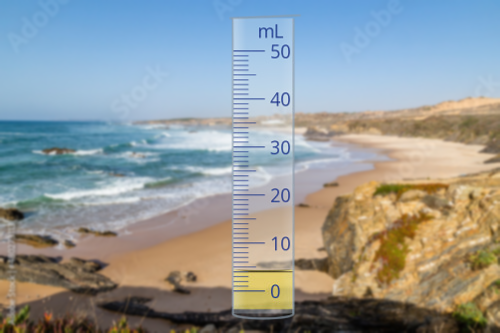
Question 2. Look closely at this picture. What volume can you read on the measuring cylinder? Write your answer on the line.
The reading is 4 mL
